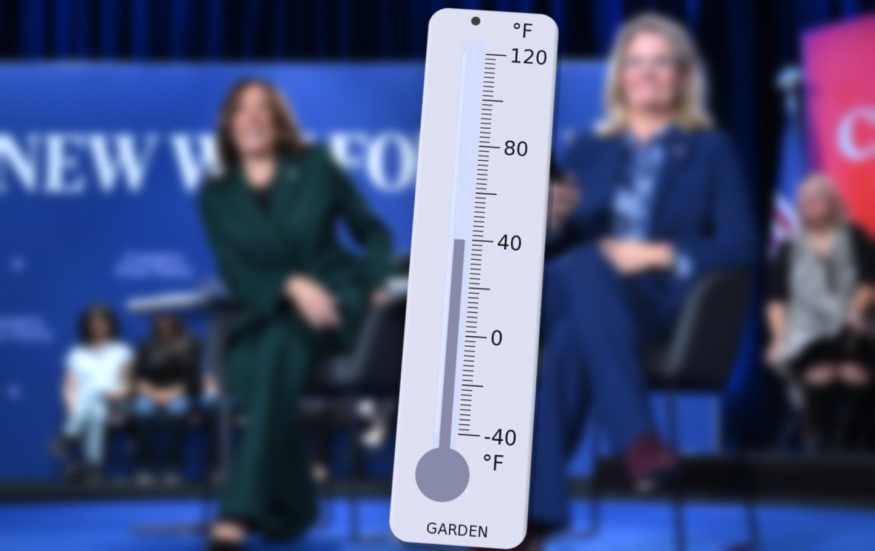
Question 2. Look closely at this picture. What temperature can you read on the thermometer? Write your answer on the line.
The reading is 40 °F
